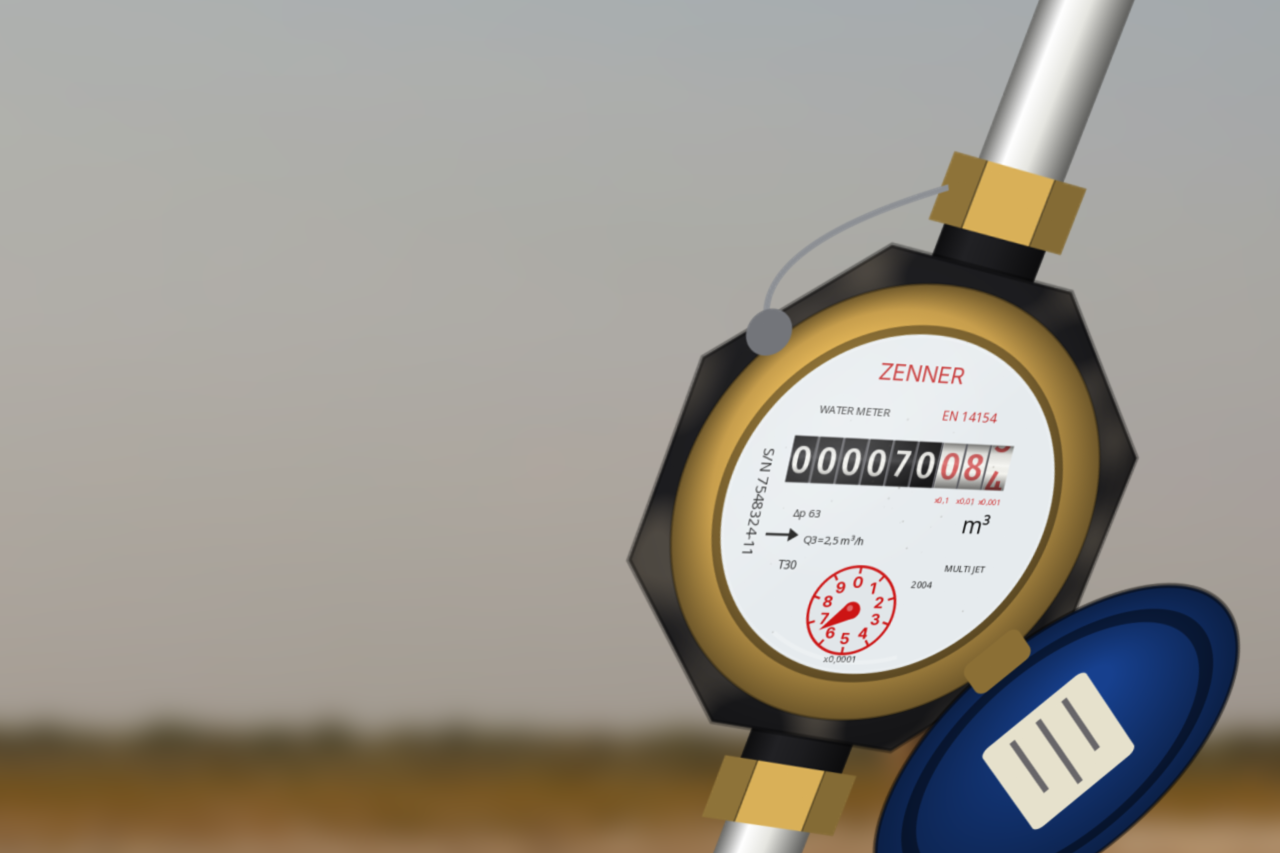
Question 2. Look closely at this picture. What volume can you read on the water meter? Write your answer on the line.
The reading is 70.0836 m³
